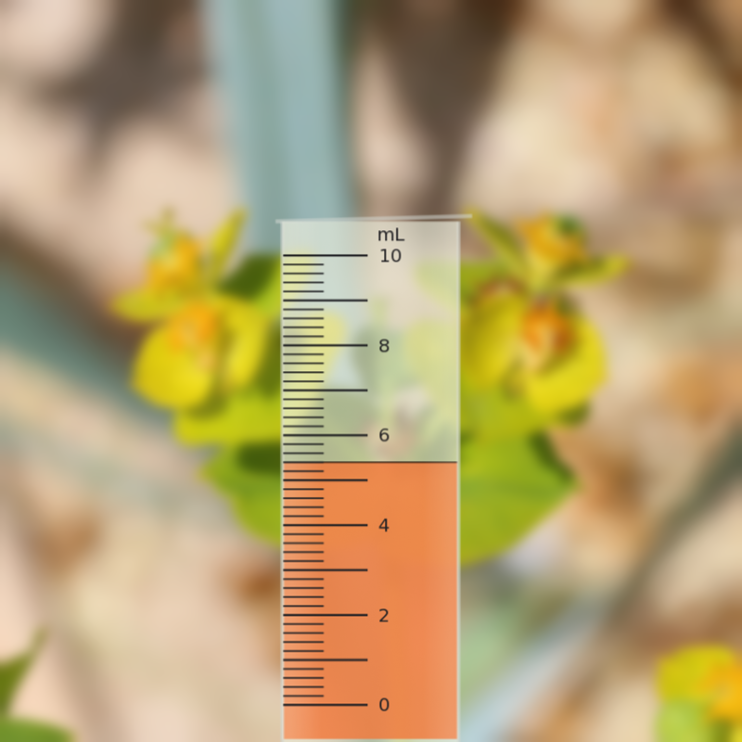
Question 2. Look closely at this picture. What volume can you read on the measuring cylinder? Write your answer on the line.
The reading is 5.4 mL
